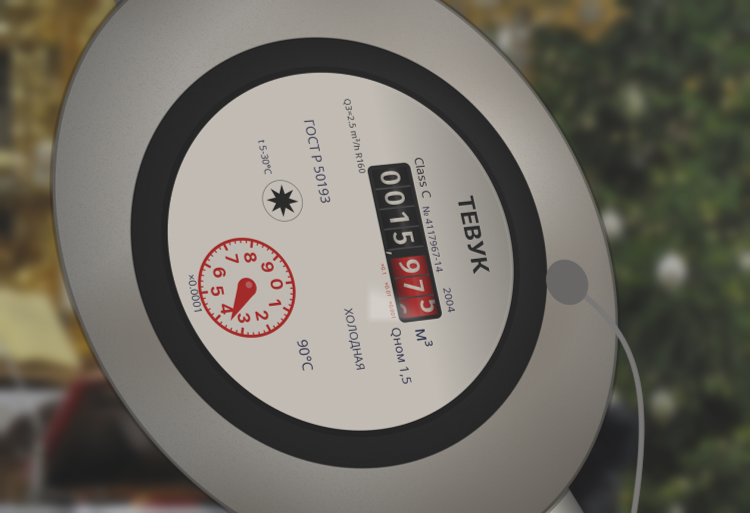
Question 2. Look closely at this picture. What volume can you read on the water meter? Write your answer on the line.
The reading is 15.9753 m³
